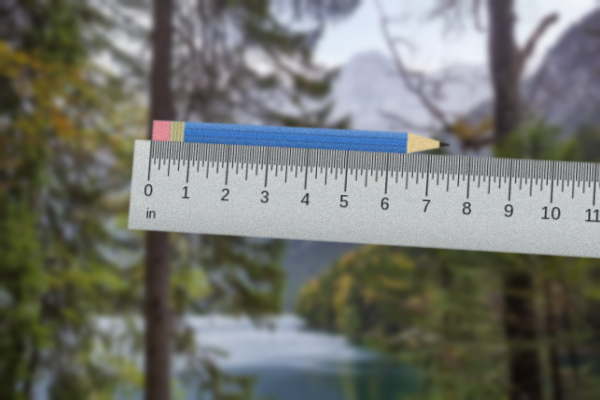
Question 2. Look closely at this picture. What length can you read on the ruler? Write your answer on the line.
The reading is 7.5 in
